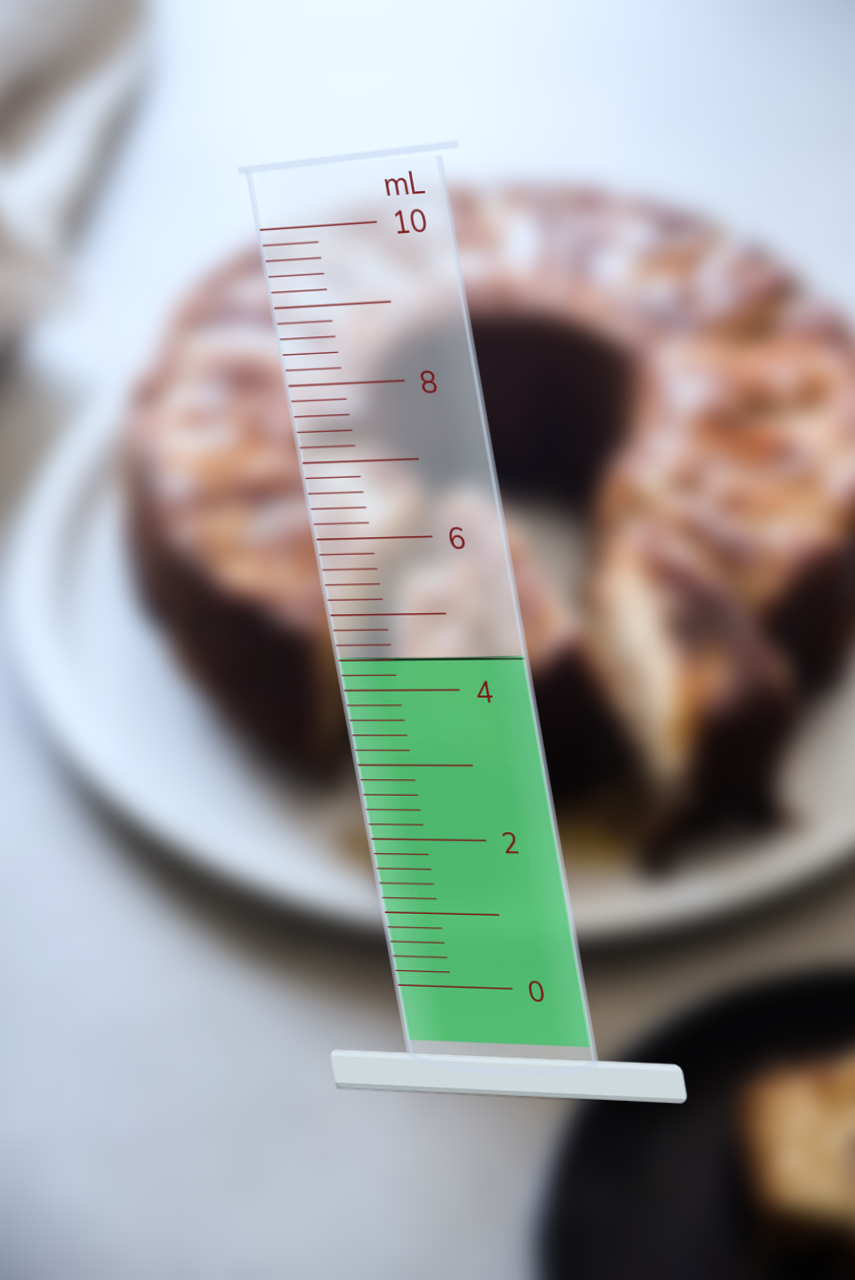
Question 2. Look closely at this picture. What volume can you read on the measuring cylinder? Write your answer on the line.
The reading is 4.4 mL
